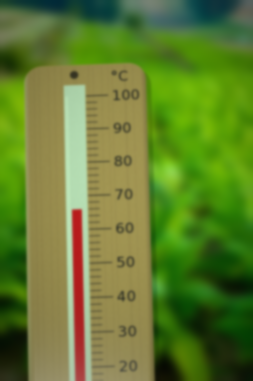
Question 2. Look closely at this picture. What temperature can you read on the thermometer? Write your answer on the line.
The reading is 66 °C
